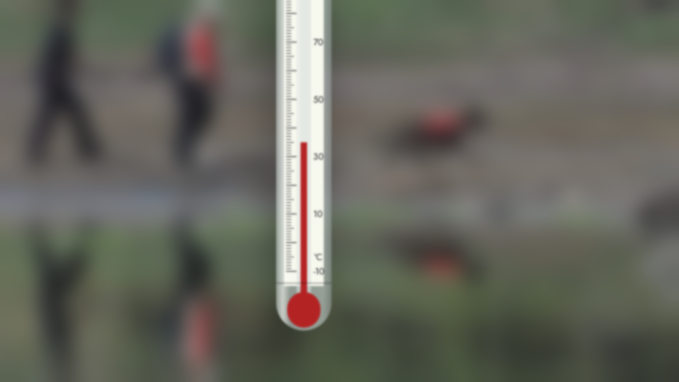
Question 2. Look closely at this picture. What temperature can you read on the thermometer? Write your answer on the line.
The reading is 35 °C
